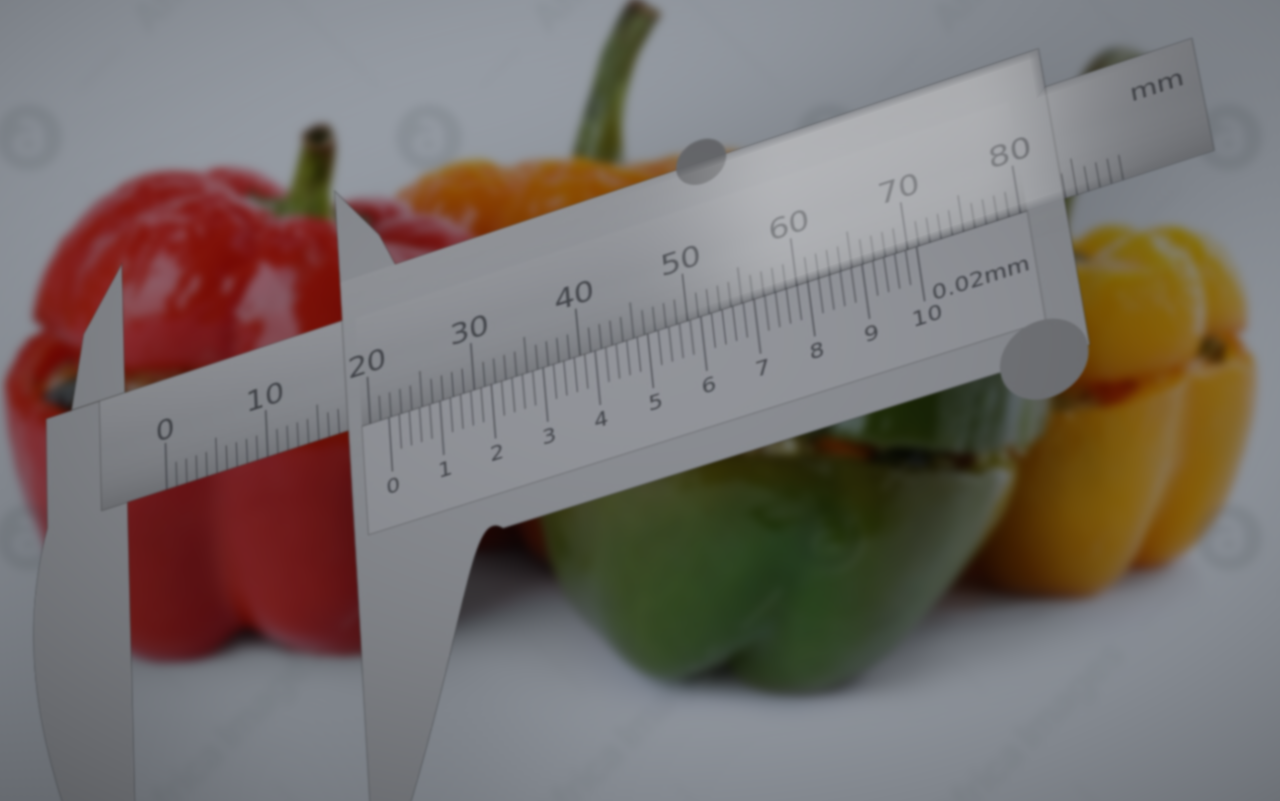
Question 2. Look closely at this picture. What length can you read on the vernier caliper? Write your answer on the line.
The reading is 21.8 mm
